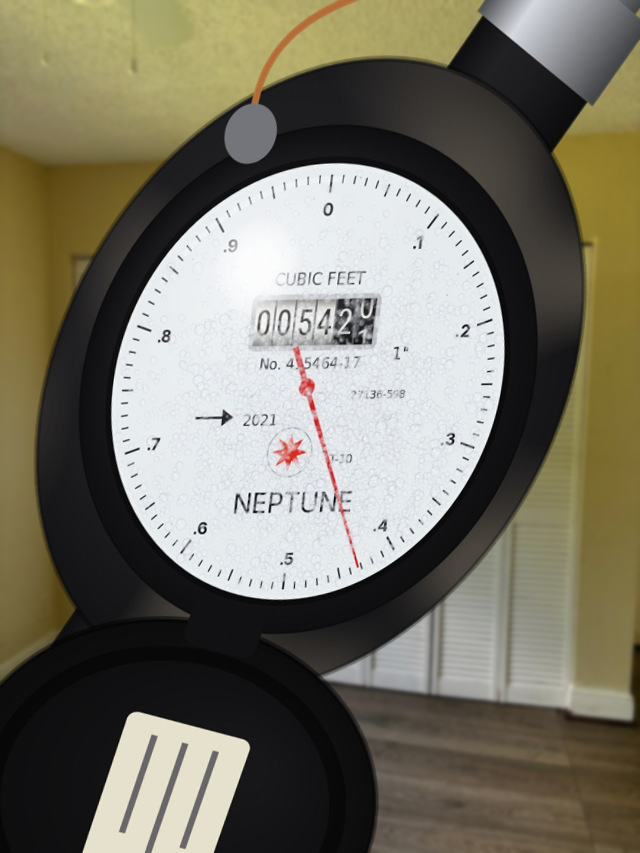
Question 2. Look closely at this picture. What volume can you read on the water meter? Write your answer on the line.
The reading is 5420.43 ft³
